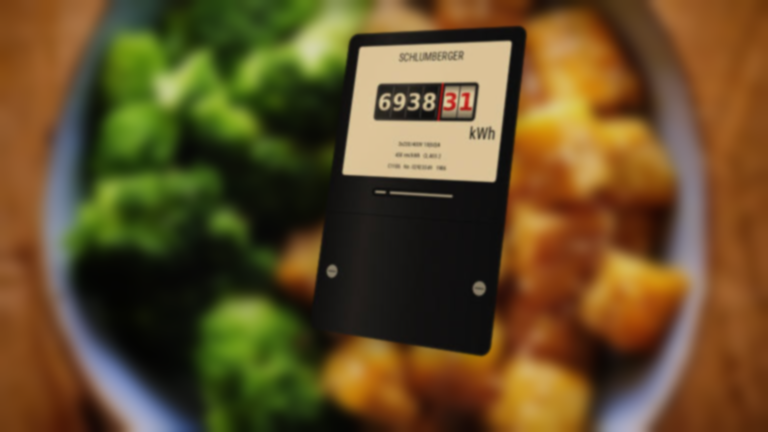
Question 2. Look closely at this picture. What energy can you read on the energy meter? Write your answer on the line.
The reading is 6938.31 kWh
